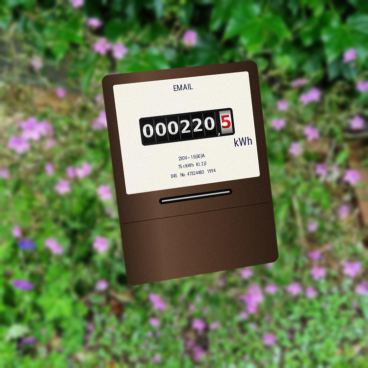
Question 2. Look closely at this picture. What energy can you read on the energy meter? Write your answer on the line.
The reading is 220.5 kWh
